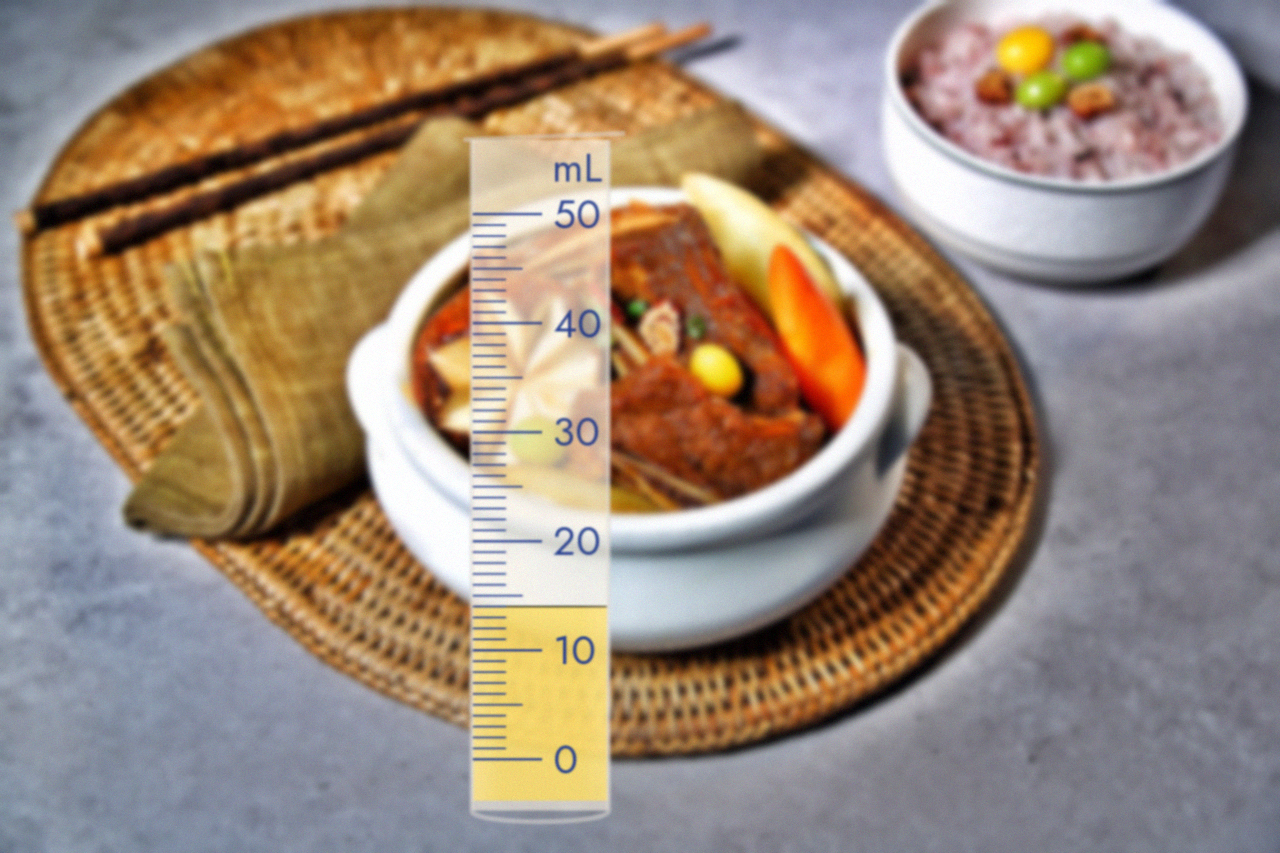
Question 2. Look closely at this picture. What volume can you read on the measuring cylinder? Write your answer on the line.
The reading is 14 mL
